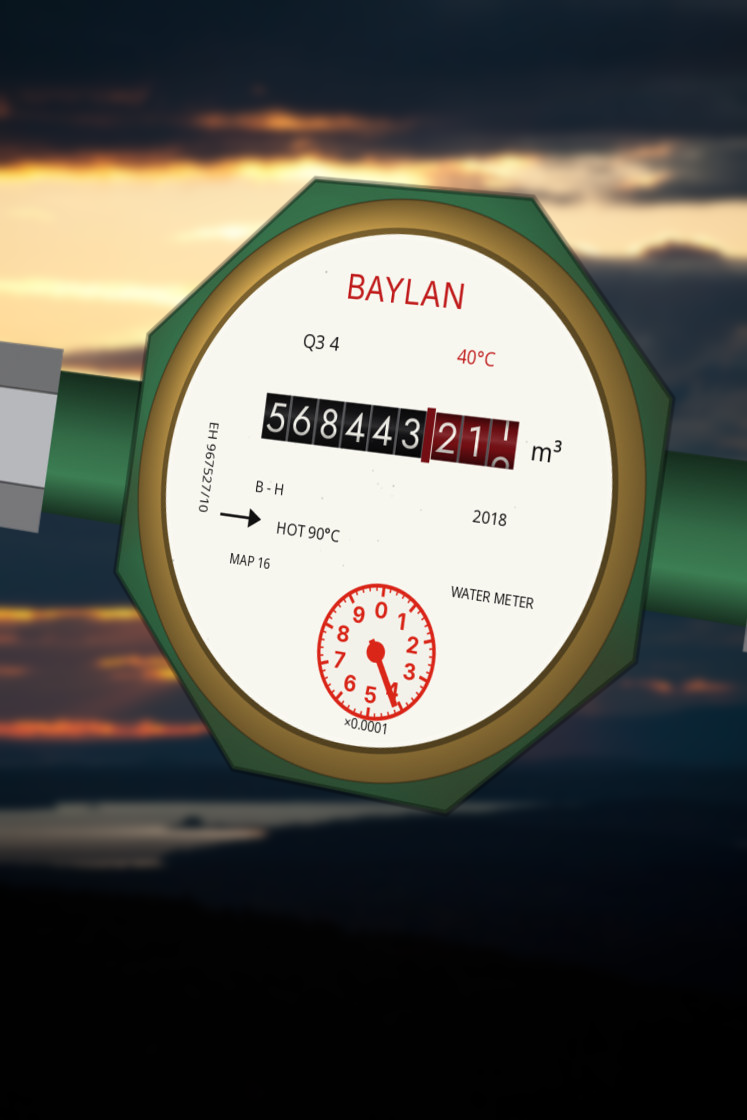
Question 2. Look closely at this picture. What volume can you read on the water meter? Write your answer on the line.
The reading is 568443.2114 m³
